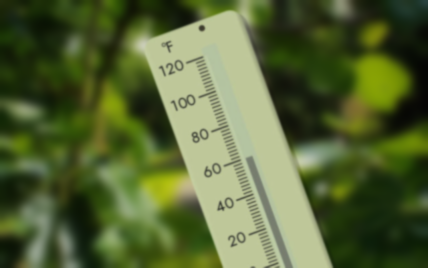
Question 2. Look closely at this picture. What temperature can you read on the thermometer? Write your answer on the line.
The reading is 60 °F
